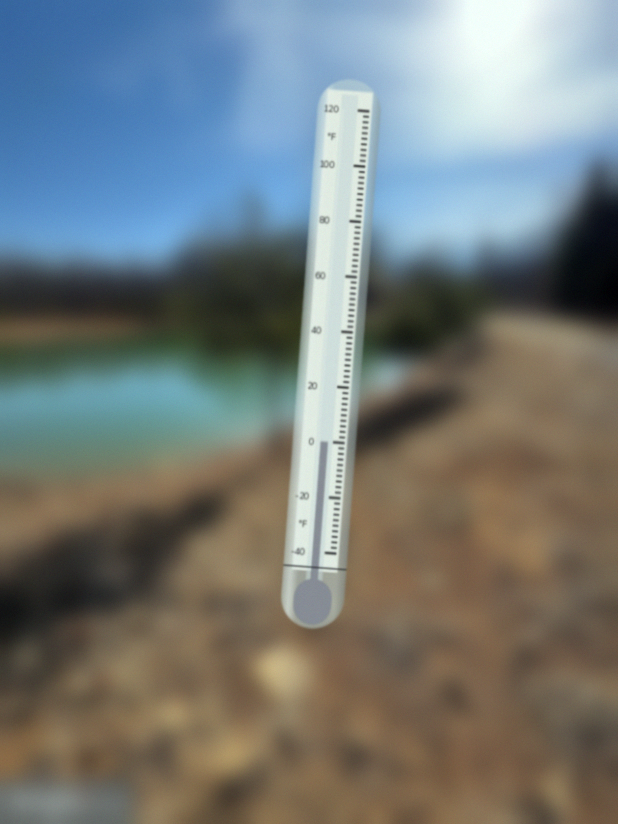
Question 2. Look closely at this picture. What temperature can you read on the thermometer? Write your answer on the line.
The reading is 0 °F
